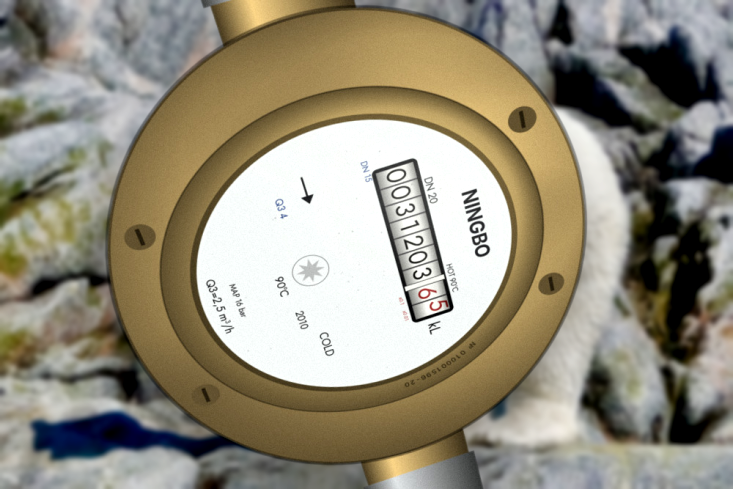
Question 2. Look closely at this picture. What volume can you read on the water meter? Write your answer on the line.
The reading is 31203.65 kL
